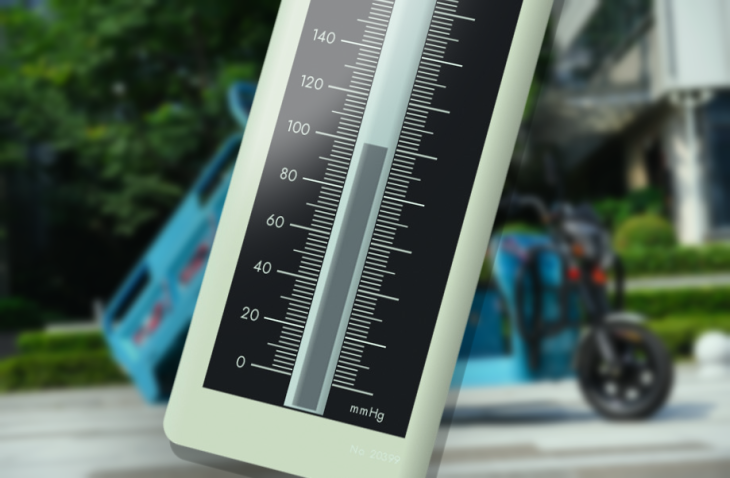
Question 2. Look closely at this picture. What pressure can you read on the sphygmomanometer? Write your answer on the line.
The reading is 100 mmHg
